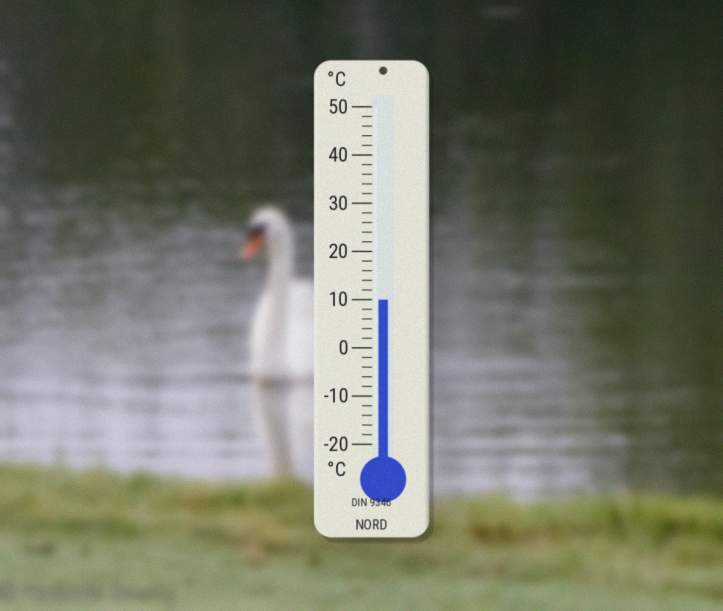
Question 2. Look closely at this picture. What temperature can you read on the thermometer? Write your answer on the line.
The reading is 10 °C
